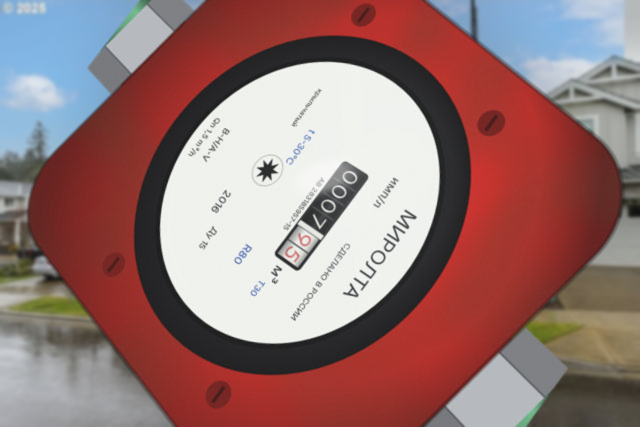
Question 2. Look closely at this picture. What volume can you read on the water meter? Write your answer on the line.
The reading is 7.95 m³
